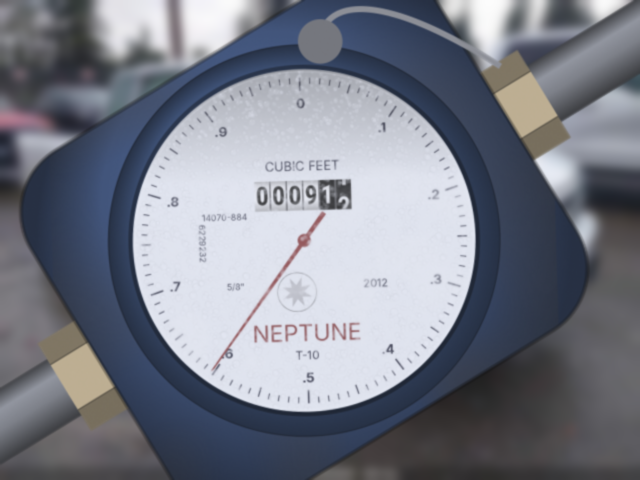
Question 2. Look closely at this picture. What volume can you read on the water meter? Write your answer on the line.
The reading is 911.60 ft³
